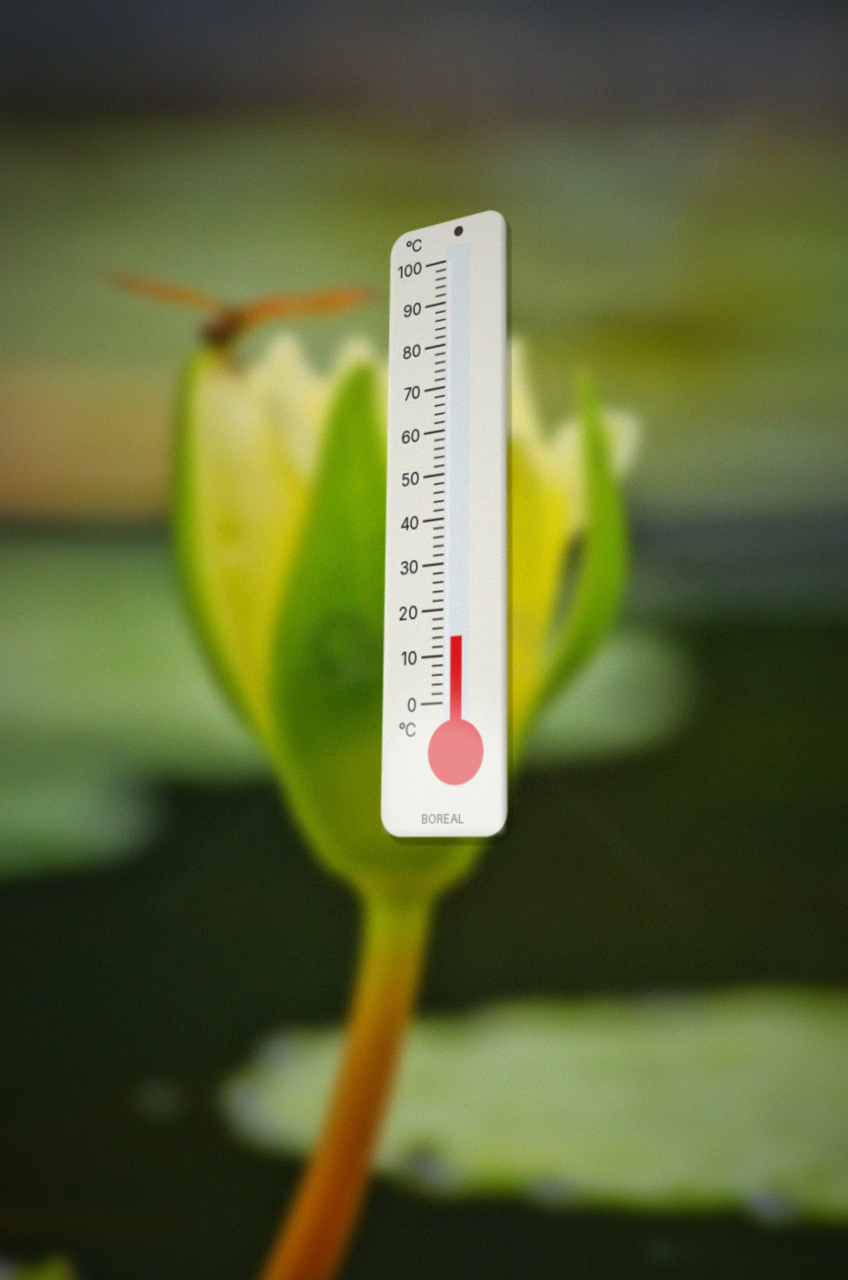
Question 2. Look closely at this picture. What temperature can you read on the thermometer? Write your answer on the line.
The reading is 14 °C
